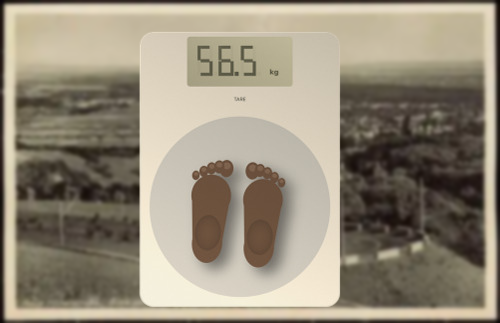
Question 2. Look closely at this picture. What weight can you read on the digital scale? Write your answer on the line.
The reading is 56.5 kg
